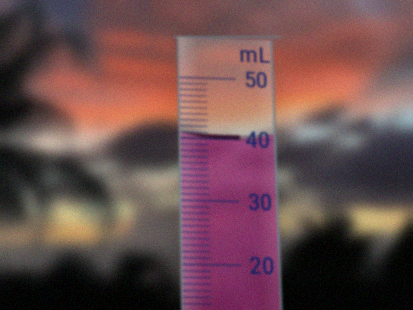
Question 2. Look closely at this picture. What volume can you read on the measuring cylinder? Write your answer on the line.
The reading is 40 mL
